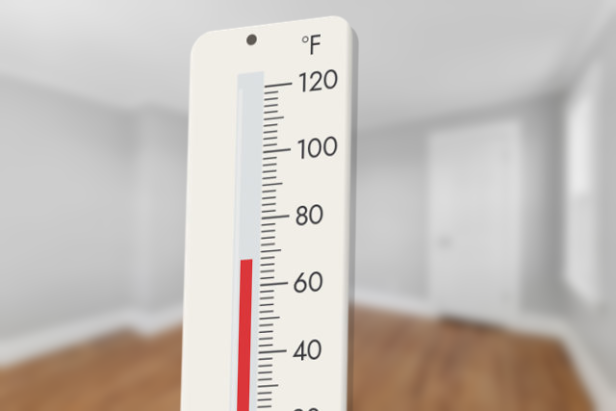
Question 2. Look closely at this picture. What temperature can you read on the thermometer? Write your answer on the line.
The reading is 68 °F
